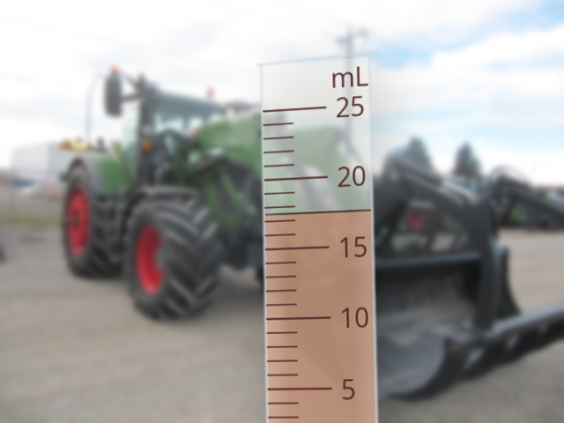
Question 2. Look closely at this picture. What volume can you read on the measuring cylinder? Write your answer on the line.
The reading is 17.5 mL
